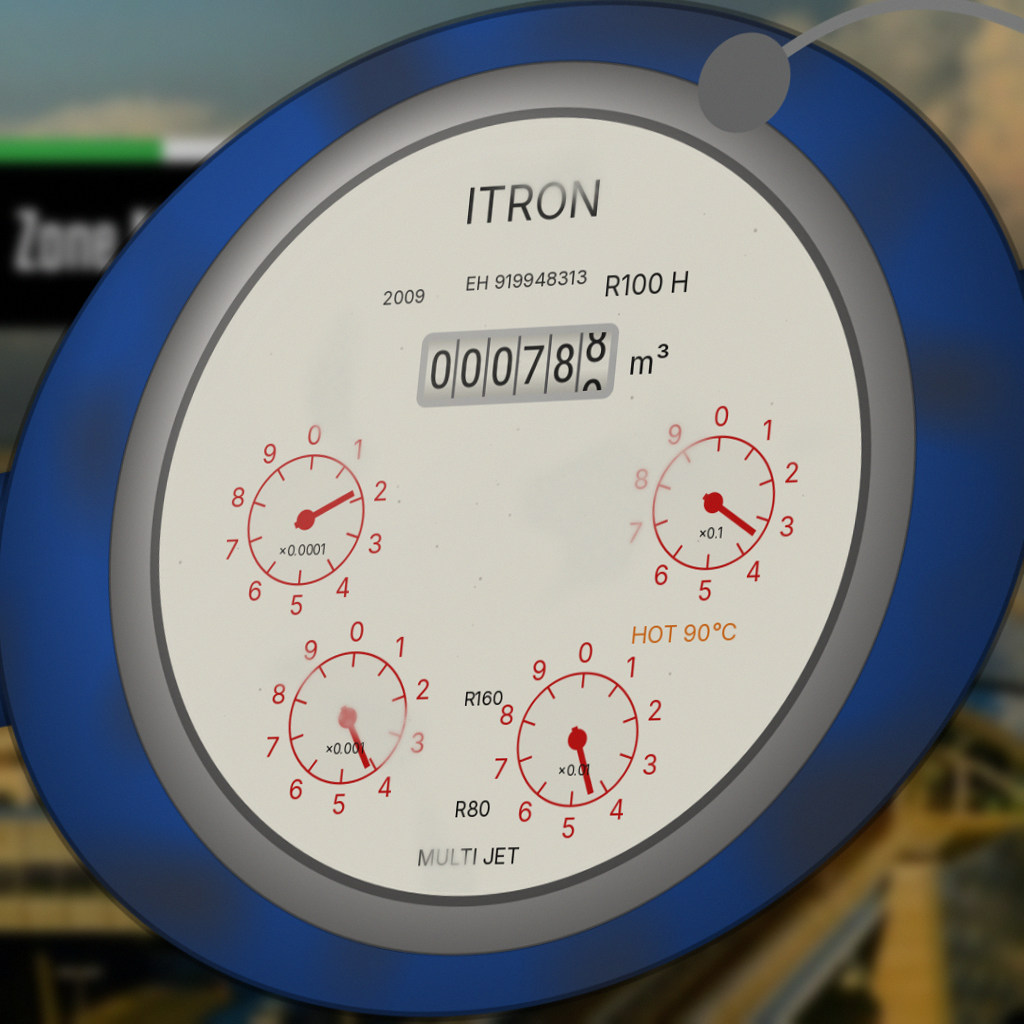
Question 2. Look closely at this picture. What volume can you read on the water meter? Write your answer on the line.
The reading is 788.3441 m³
